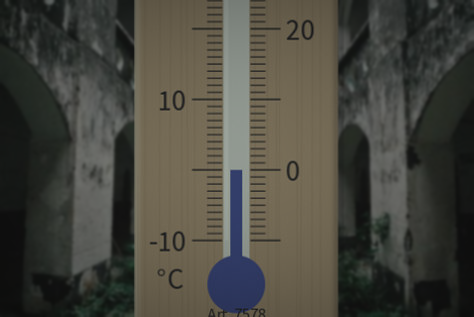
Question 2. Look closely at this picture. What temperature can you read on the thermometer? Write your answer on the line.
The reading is 0 °C
